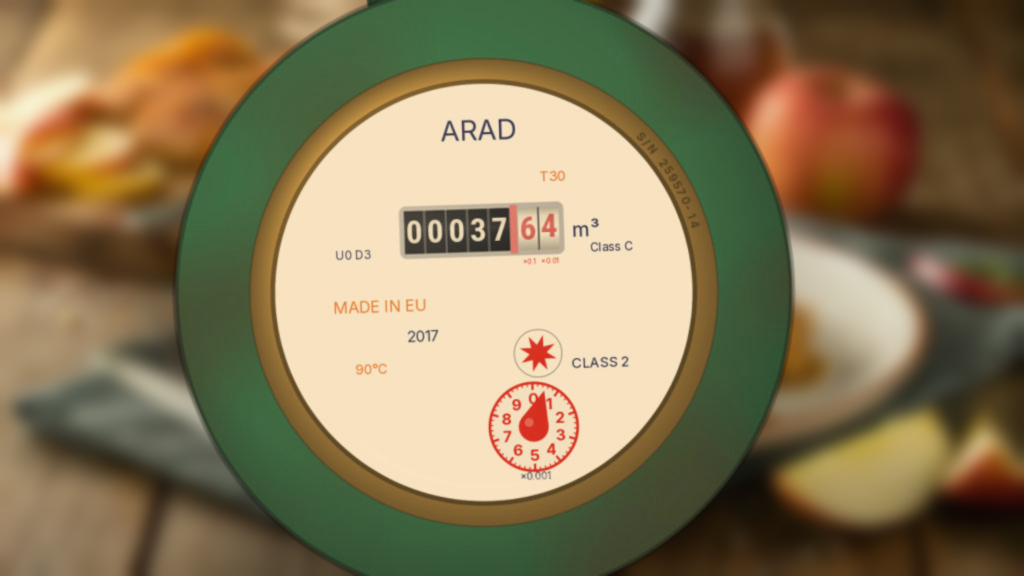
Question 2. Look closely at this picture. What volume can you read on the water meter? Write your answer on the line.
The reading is 37.640 m³
